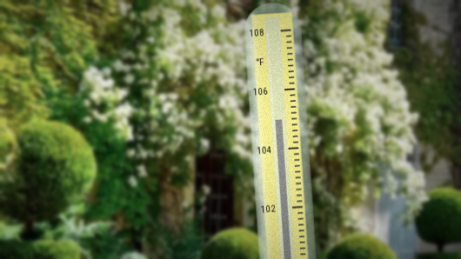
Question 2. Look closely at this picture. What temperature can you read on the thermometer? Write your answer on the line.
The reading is 105 °F
